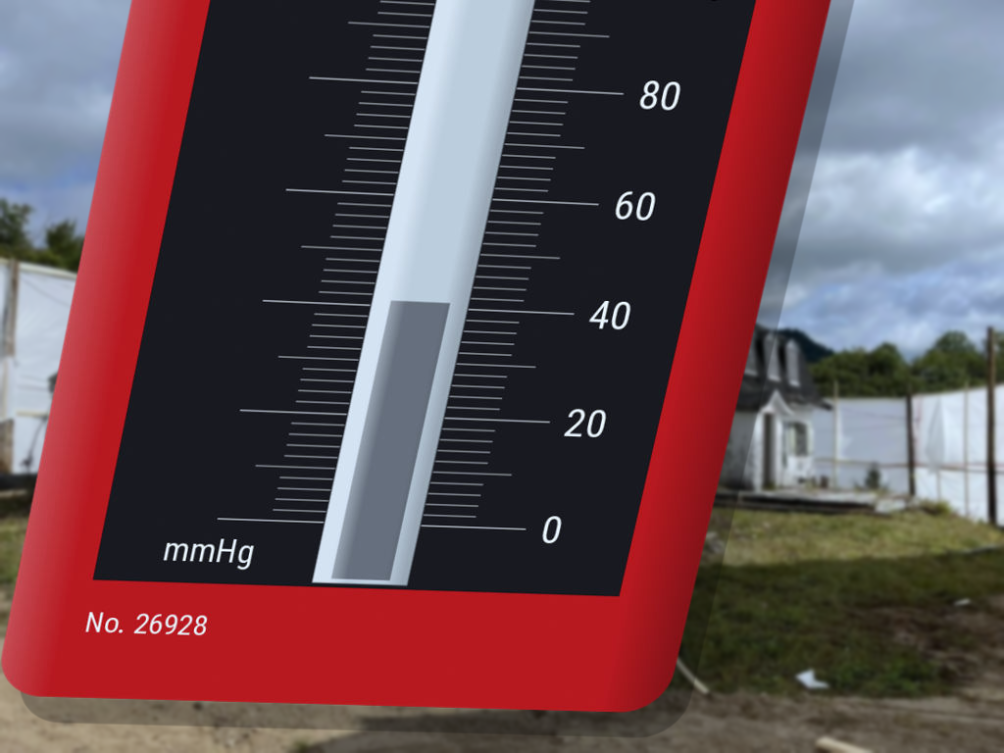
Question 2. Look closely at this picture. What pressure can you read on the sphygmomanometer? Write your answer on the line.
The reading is 41 mmHg
